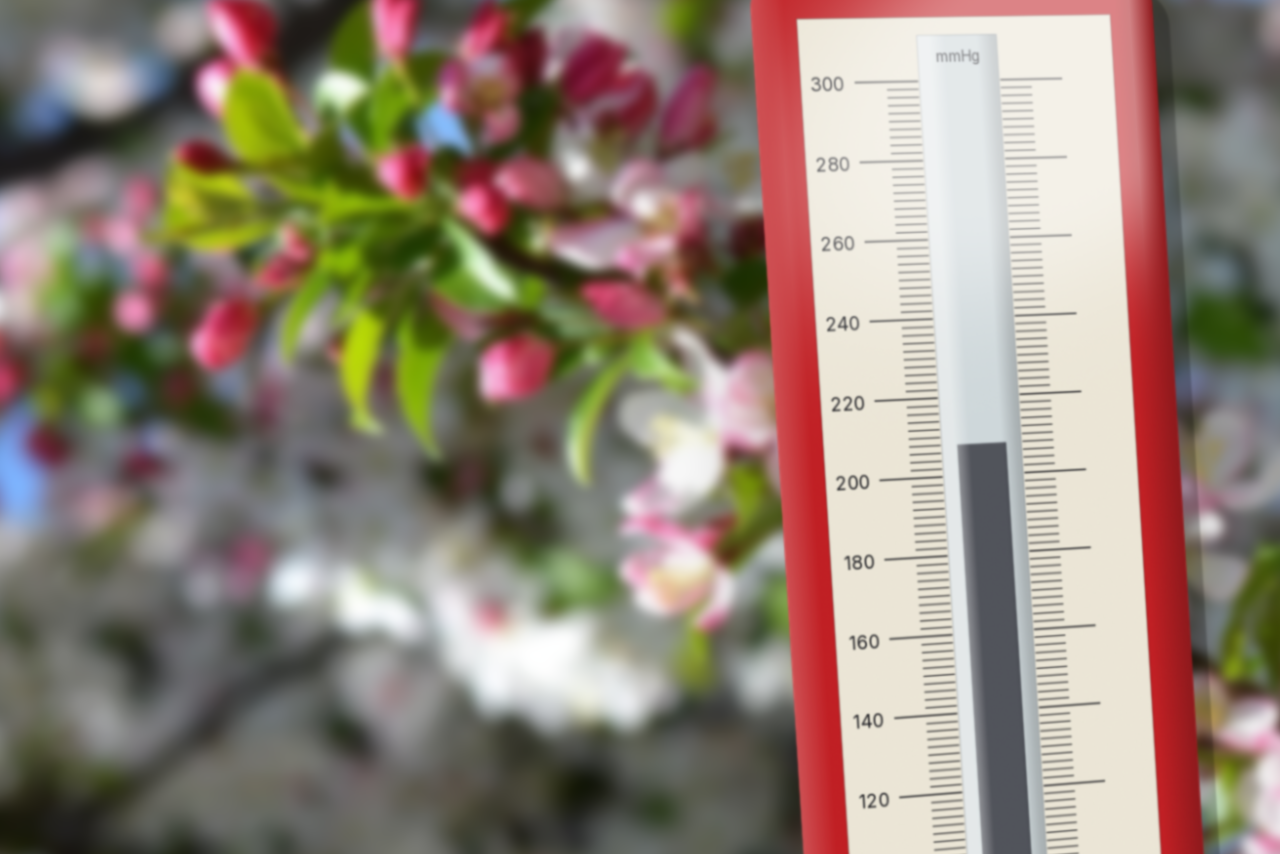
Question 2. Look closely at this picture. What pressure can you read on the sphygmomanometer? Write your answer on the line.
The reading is 208 mmHg
